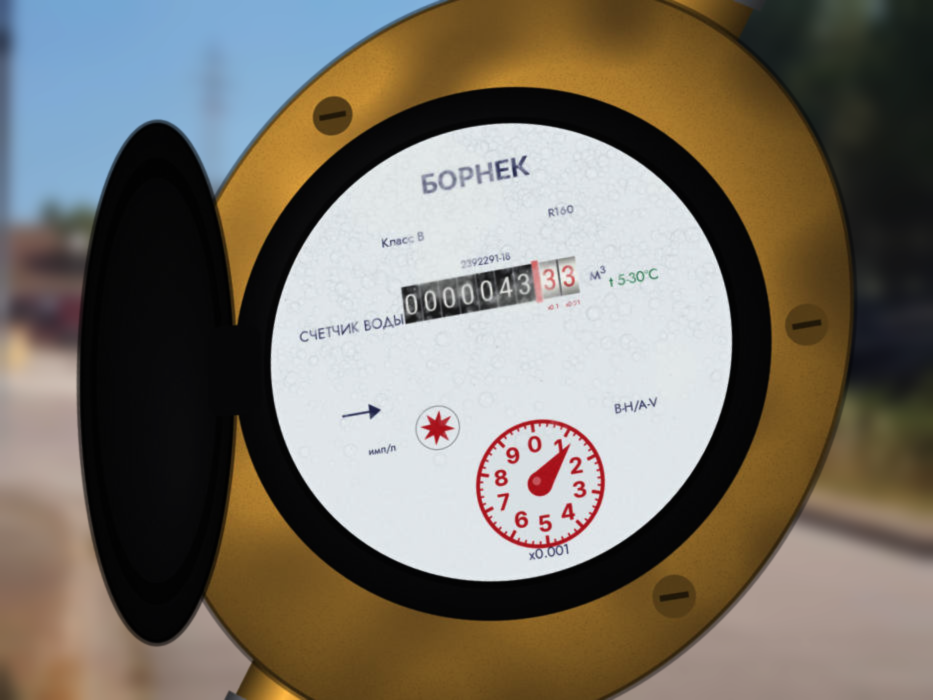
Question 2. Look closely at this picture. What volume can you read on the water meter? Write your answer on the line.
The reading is 43.331 m³
